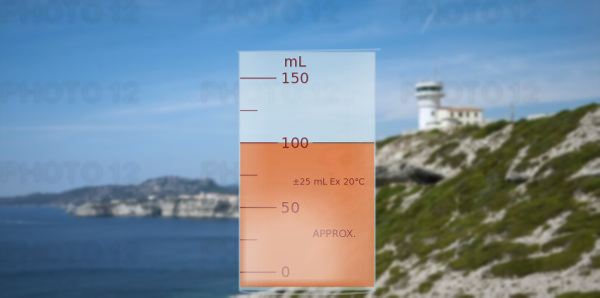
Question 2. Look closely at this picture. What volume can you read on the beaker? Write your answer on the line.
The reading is 100 mL
